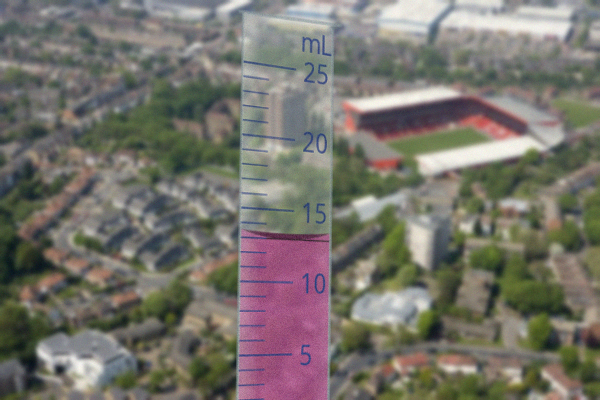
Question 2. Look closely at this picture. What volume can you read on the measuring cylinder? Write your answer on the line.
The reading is 13 mL
